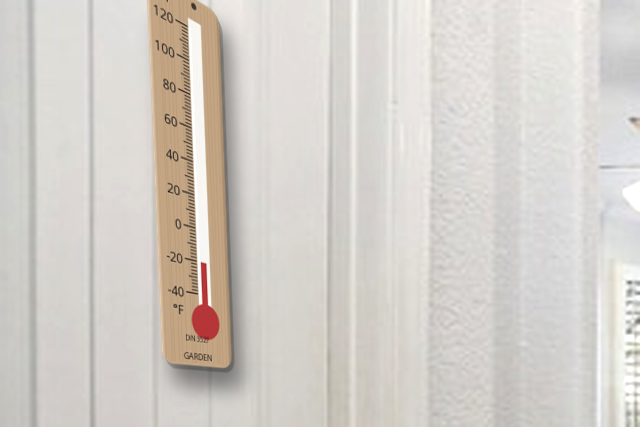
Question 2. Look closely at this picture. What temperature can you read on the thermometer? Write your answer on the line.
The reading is -20 °F
